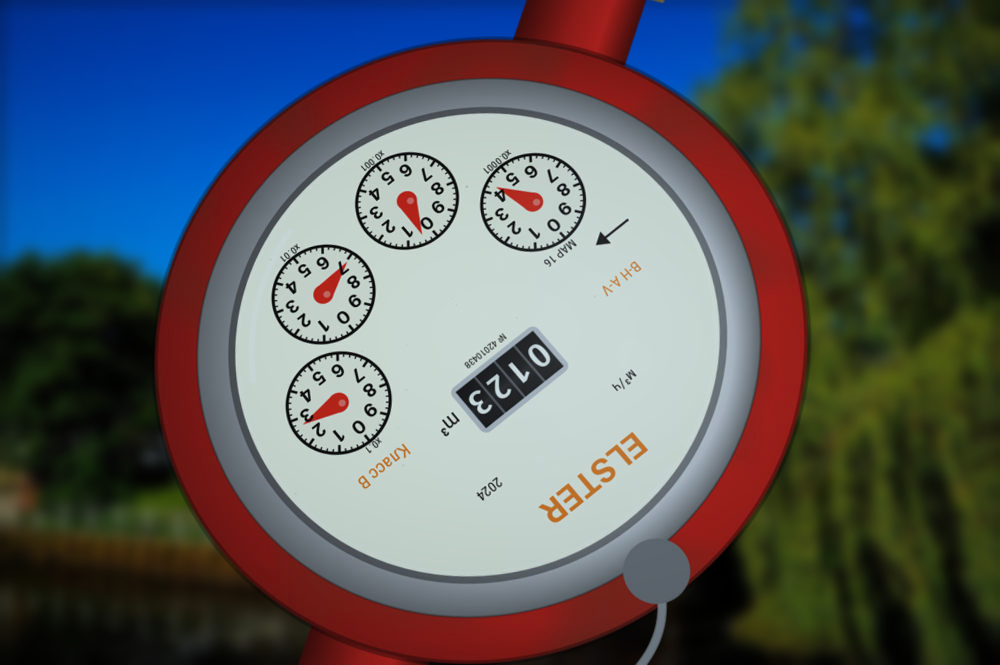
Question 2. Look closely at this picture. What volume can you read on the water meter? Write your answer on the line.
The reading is 123.2704 m³
